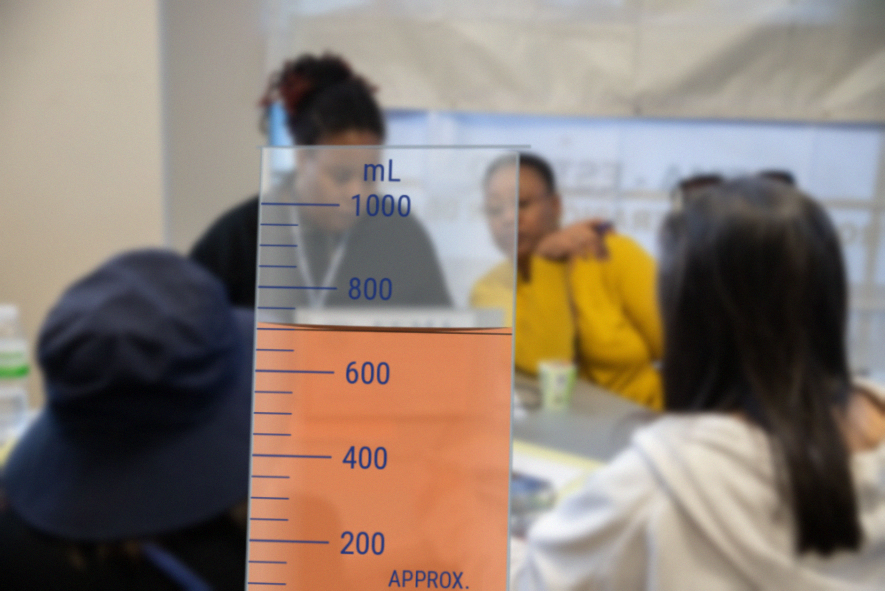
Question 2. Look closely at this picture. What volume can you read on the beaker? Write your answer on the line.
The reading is 700 mL
